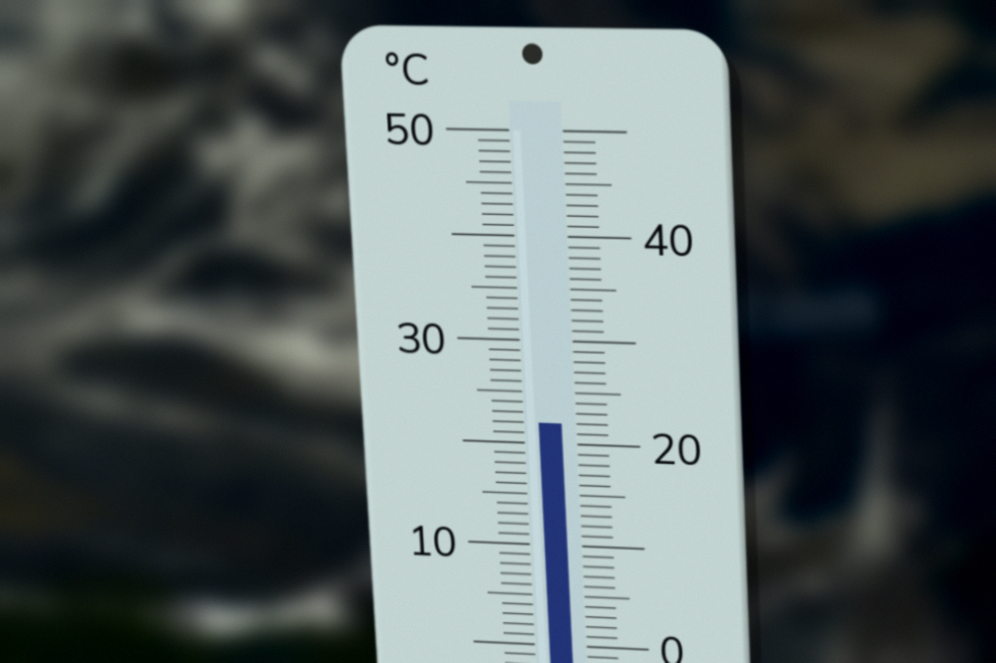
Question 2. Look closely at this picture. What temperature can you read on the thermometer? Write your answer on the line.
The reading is 22 °C
